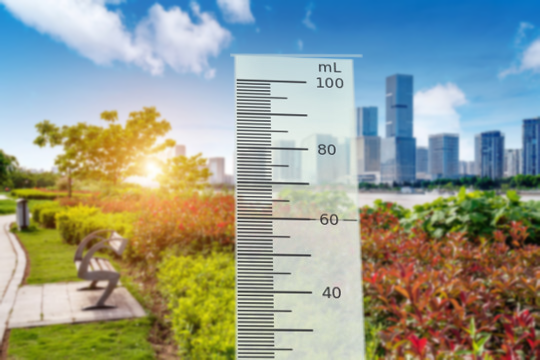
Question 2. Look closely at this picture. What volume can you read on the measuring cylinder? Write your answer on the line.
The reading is 60 mL
